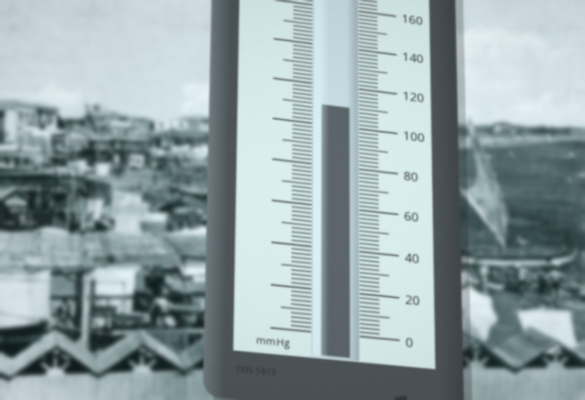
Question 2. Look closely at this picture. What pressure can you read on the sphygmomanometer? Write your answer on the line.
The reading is 110 mmHg
